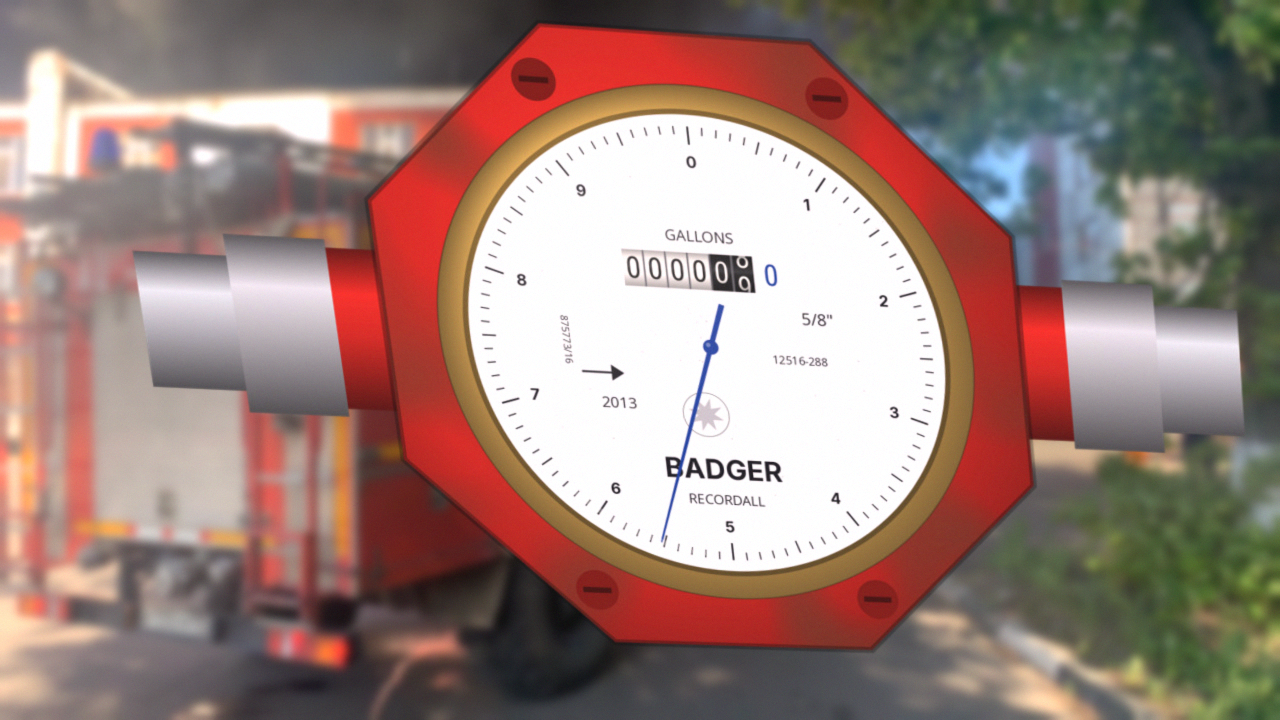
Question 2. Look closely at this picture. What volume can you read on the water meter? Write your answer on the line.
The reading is 85.5 gal
